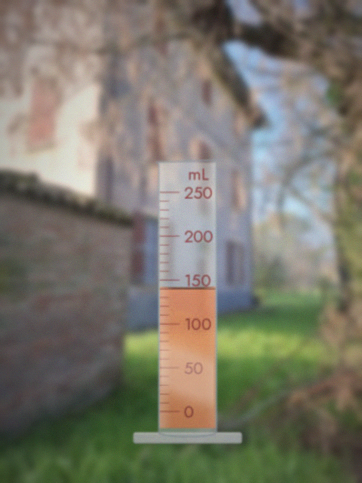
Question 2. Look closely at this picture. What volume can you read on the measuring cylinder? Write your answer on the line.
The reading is 140 mL
